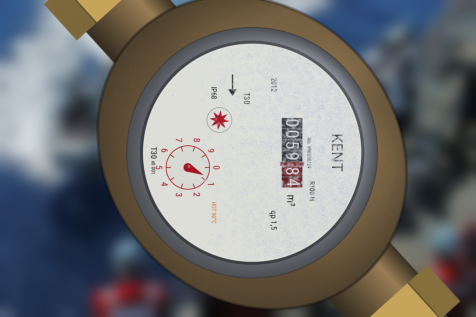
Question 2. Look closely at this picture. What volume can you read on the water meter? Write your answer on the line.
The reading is 59.840 m³
